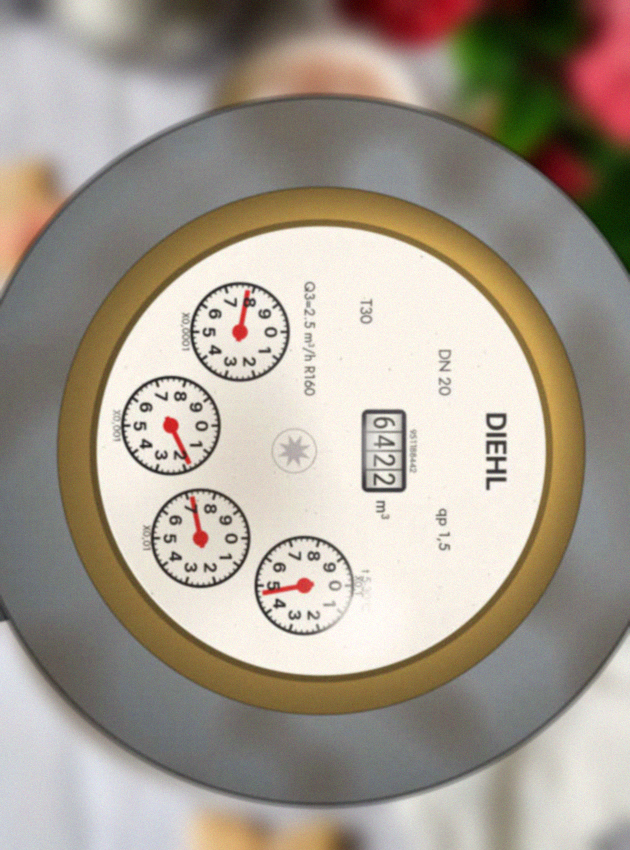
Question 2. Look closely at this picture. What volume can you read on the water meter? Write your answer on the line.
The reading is 6422.4717 m³
